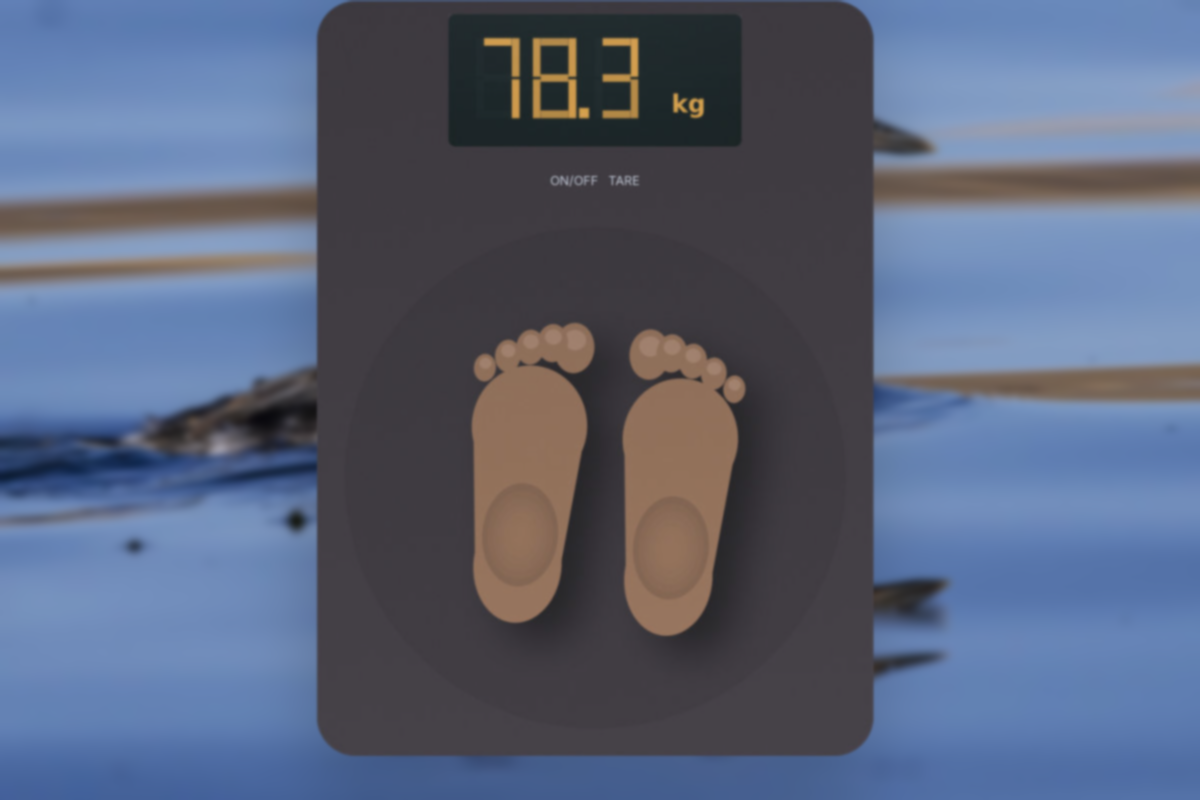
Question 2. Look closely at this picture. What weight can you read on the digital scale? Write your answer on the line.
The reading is 78.3 kg
